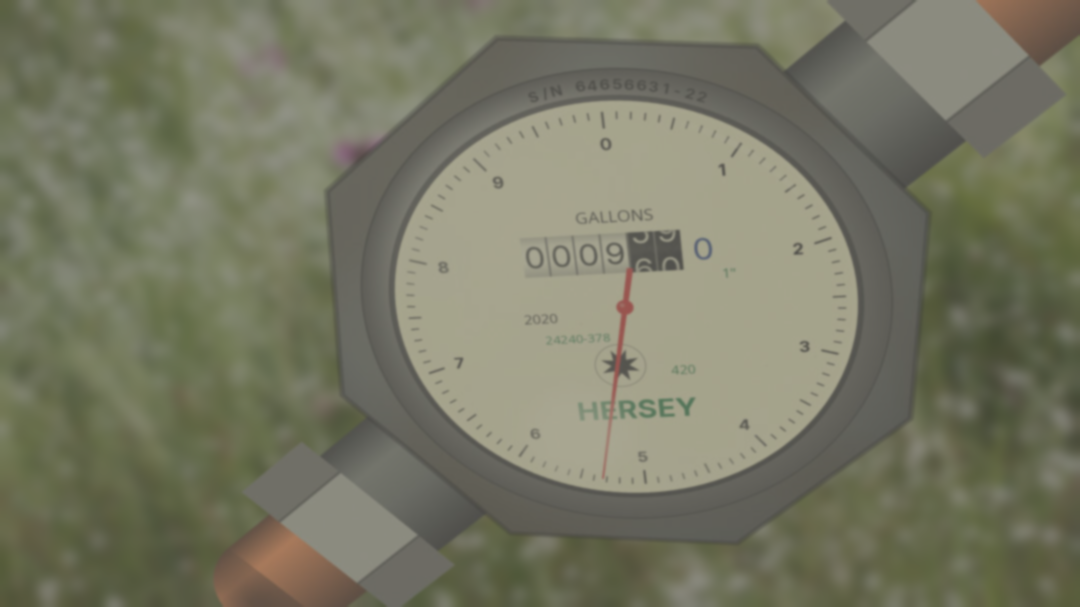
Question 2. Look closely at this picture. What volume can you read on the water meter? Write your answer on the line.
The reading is 9595.3 gal
